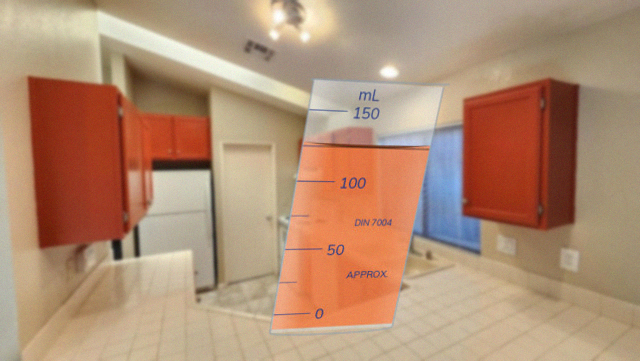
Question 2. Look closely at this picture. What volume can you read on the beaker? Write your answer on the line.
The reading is 125 mL
